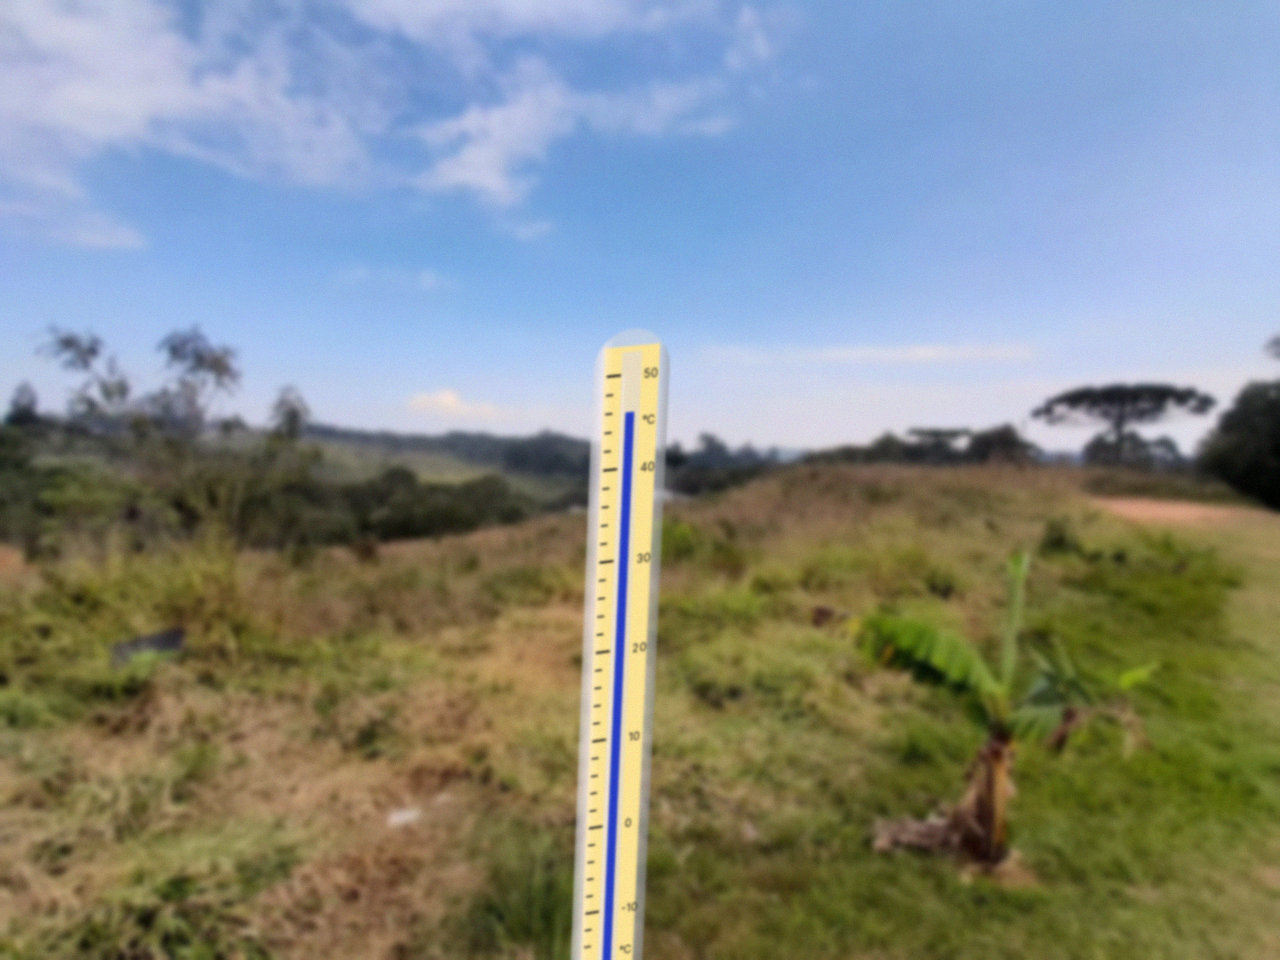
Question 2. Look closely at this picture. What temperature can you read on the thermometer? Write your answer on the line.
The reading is 46 °C
